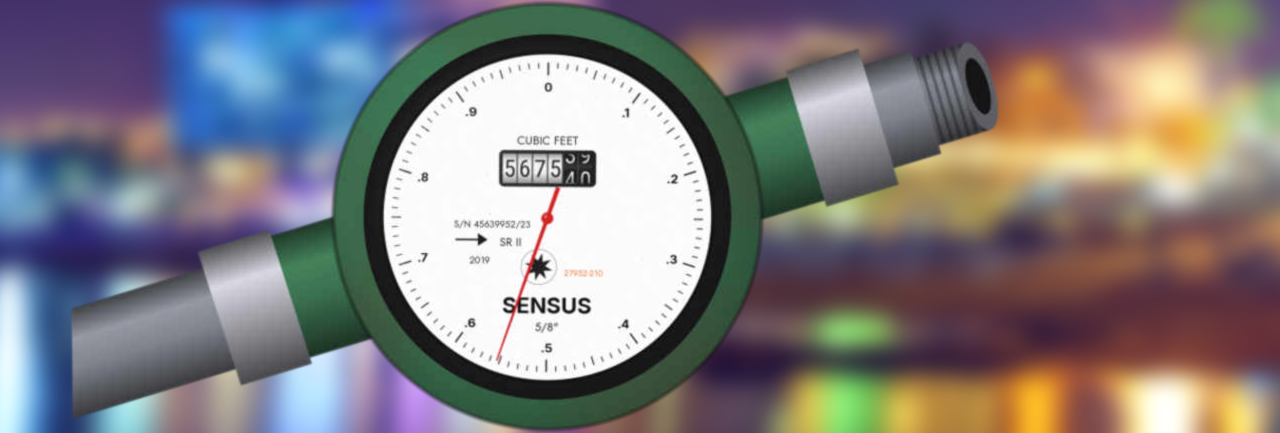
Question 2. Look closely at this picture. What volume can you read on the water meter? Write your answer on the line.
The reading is 567539.55 ft³
